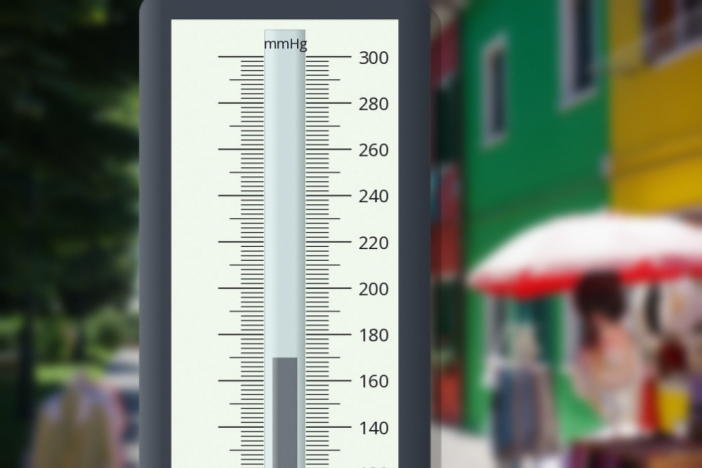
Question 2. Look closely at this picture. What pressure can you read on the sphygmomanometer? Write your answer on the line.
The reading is 170 mmHg
